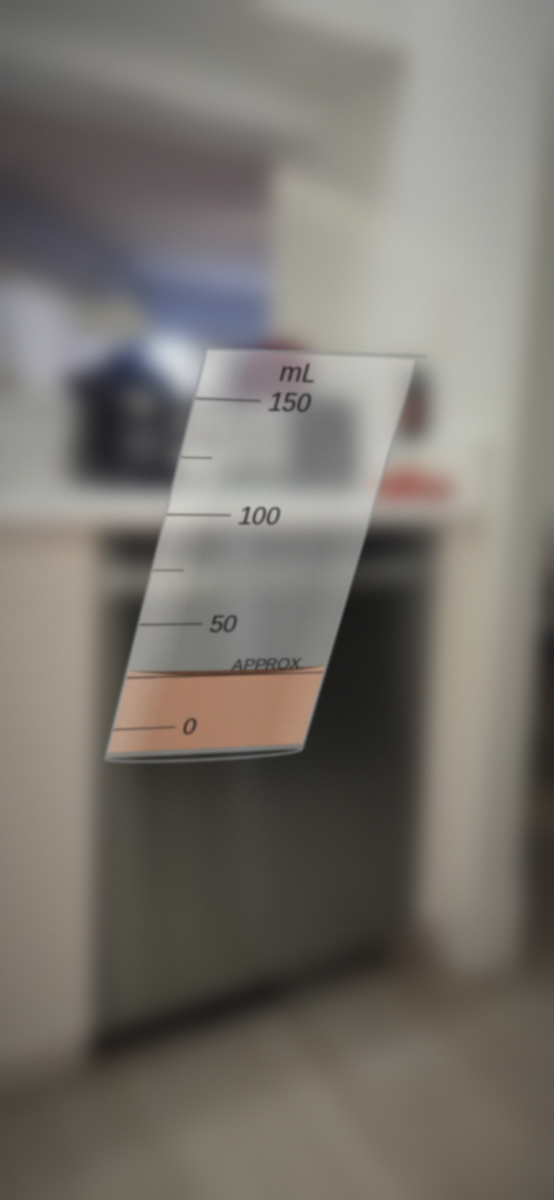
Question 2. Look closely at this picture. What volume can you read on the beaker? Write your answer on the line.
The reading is 25 mL
